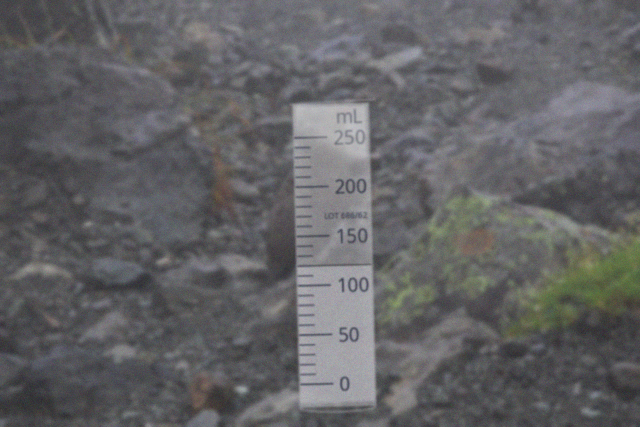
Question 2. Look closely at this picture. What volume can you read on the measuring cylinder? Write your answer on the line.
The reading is 120 mL
